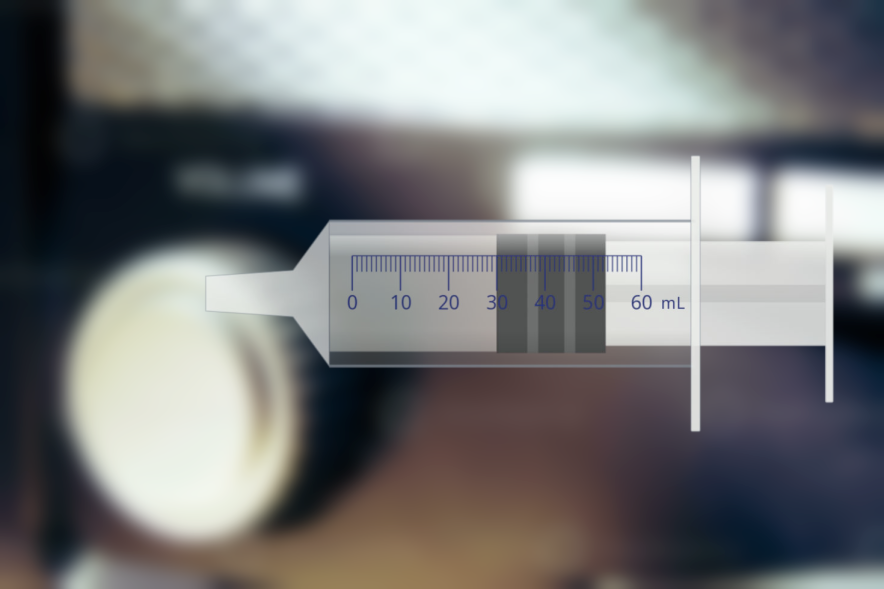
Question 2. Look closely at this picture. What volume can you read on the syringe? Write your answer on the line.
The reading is 30 mL
